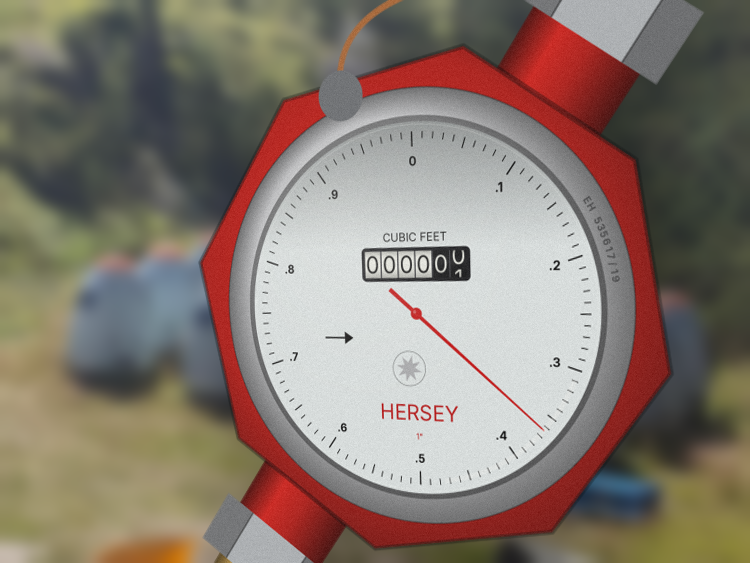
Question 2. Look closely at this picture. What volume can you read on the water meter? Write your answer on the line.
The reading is 0.36 ft³
